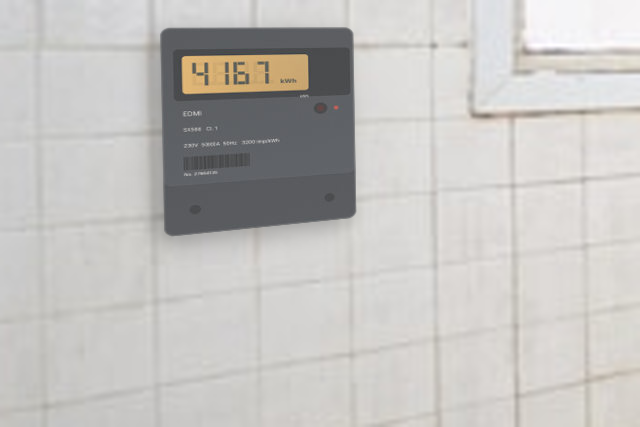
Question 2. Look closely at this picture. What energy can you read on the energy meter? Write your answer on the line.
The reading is 4167 kWh
